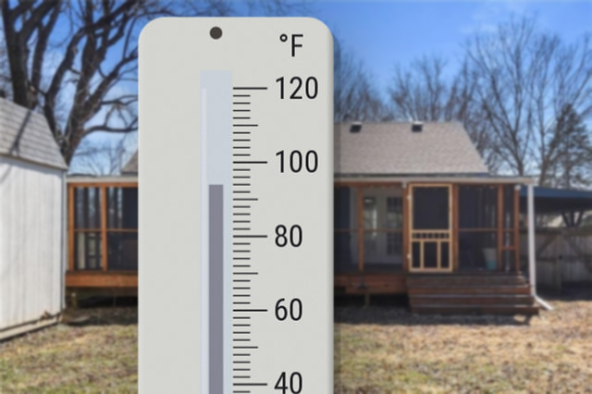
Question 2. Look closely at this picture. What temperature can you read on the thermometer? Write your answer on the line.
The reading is 94 °F
